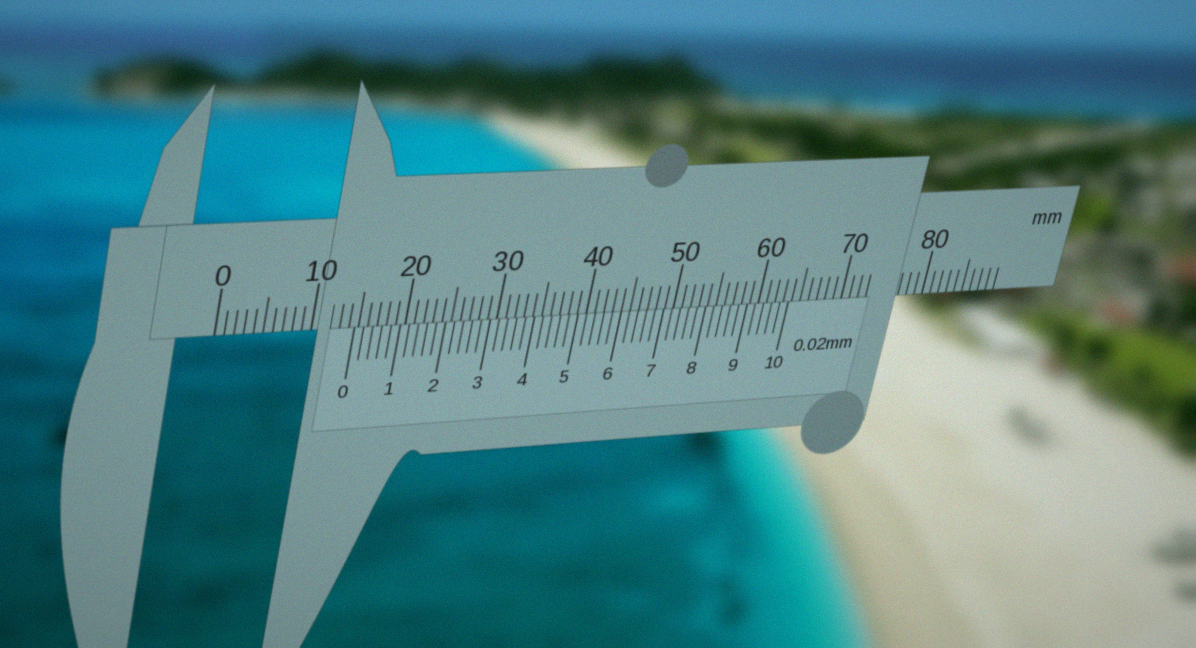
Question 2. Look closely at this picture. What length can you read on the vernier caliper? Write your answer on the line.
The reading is 14.6 mm
